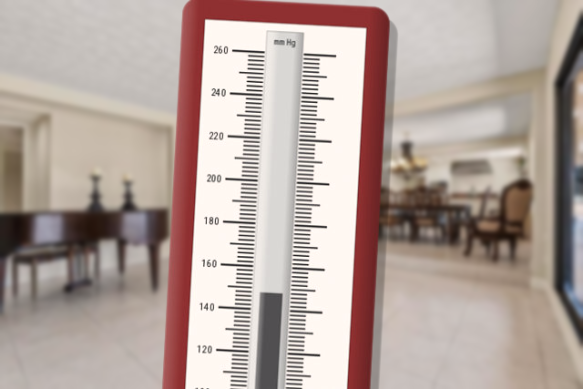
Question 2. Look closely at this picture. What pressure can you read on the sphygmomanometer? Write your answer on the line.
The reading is 148 mmHg
